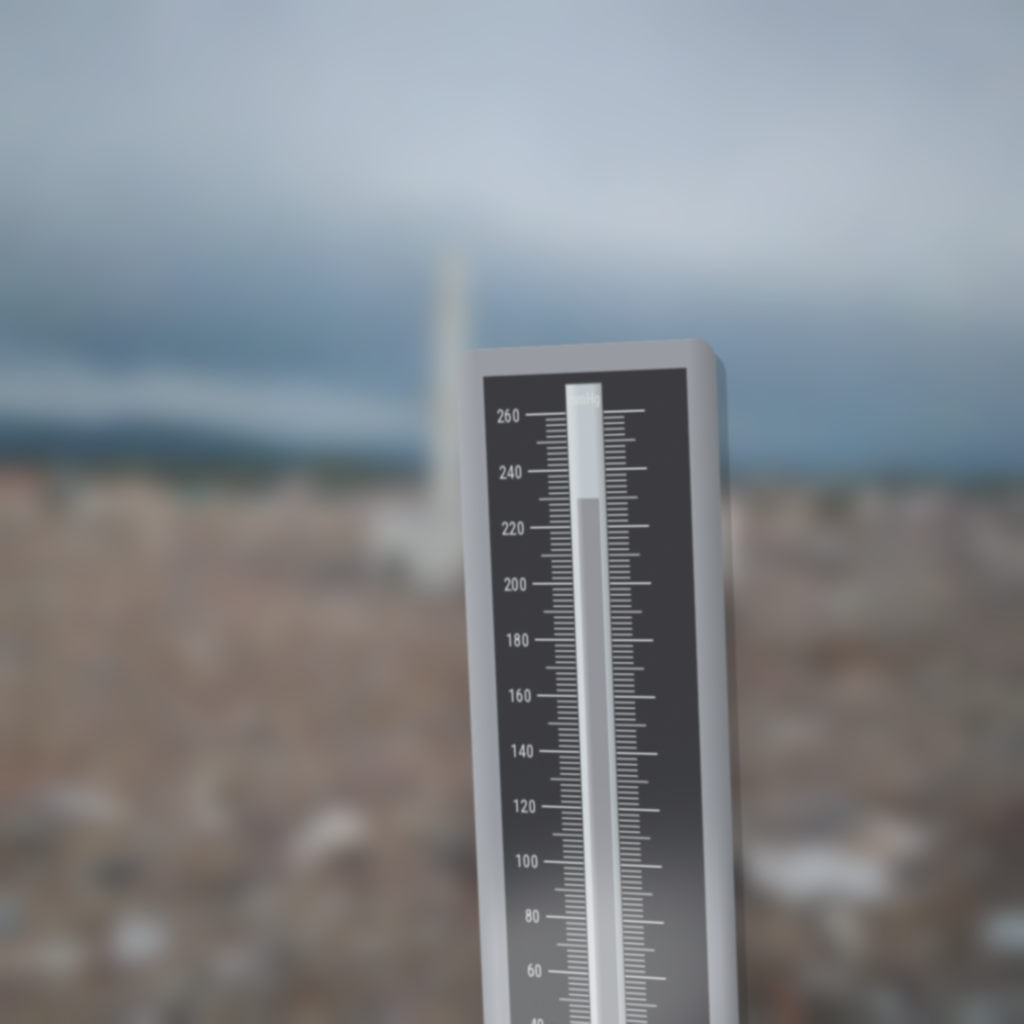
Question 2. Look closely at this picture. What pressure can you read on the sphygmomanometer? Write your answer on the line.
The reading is 230 mmHg
